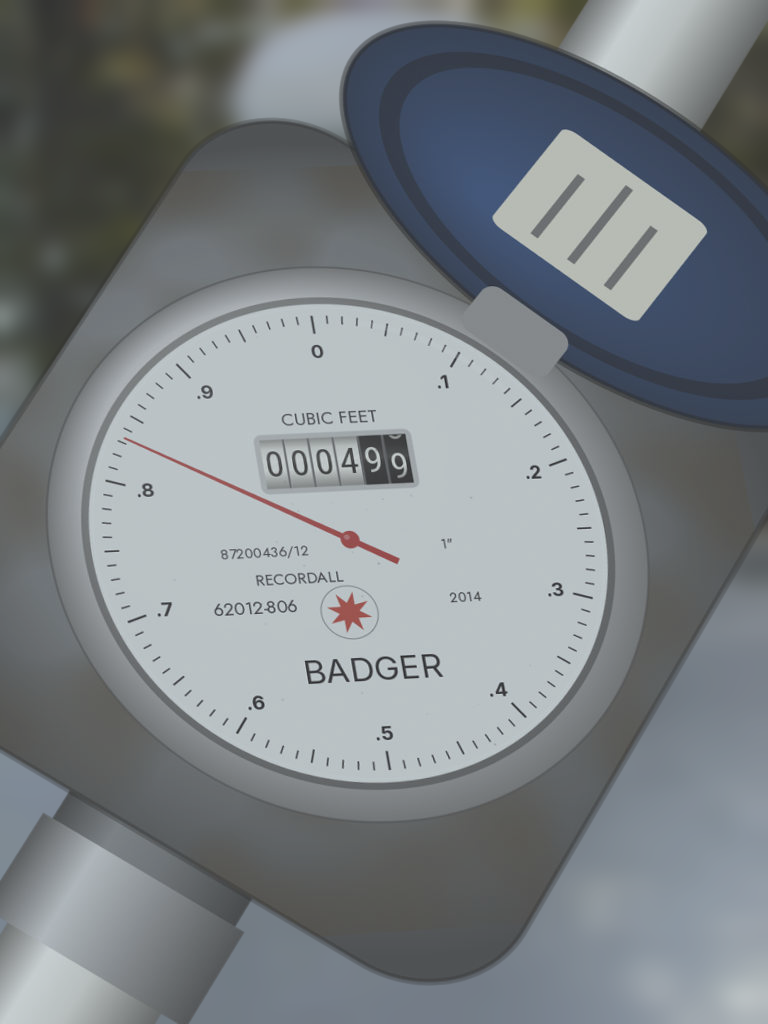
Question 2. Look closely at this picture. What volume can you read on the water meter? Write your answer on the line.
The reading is 498.83 ft³
